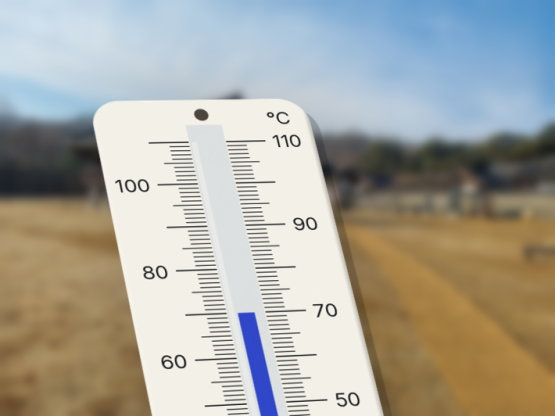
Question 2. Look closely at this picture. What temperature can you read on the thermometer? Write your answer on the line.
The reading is 70 °C
